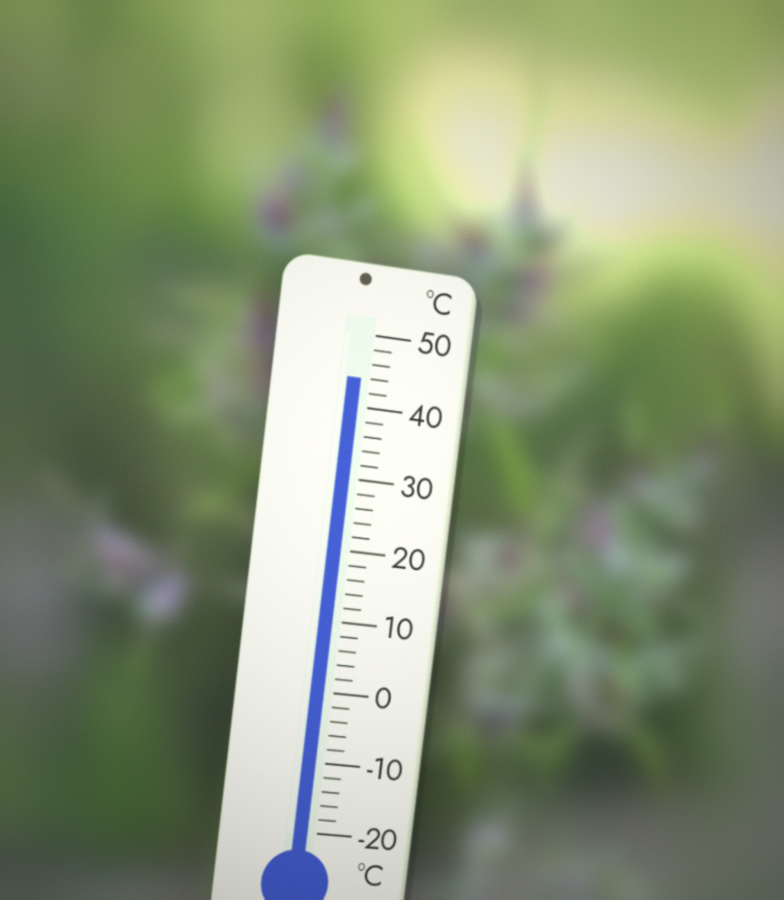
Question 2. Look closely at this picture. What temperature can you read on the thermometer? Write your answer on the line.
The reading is 44 °C
